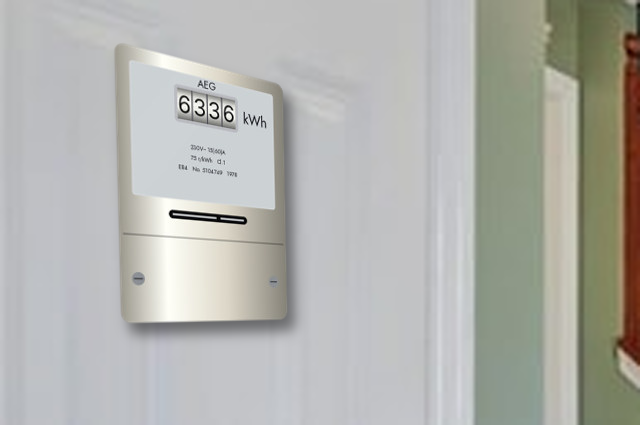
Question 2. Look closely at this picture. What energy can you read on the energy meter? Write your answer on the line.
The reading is 6336 kWh
